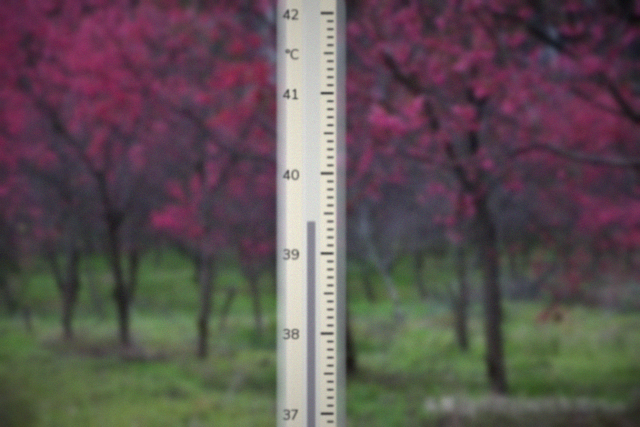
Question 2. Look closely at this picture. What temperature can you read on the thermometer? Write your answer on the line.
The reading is 39.4 °C
